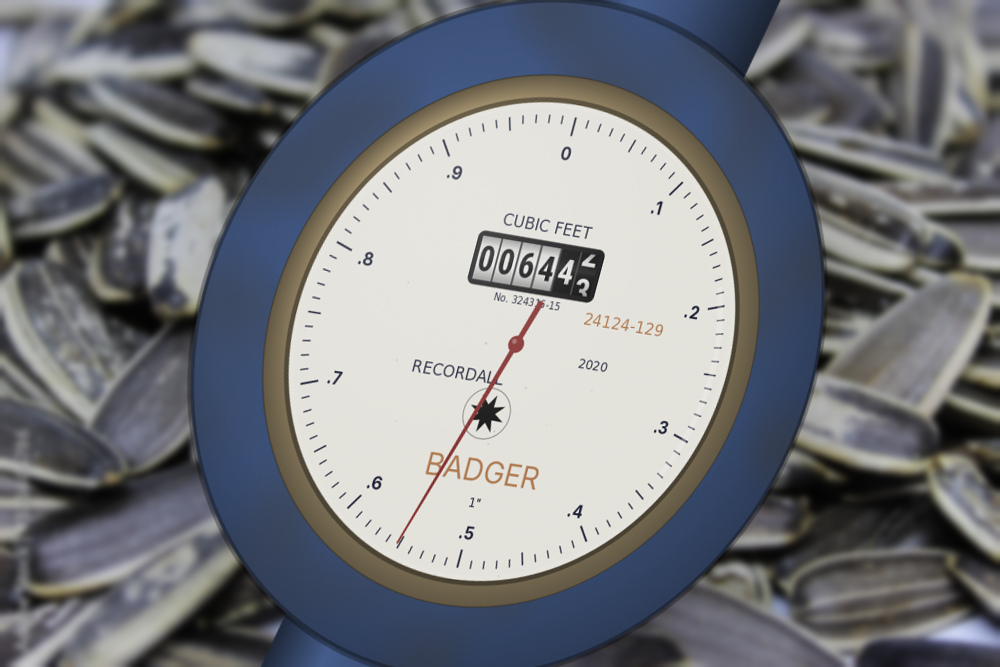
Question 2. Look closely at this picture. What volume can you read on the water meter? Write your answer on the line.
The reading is 6442.55 ft³
